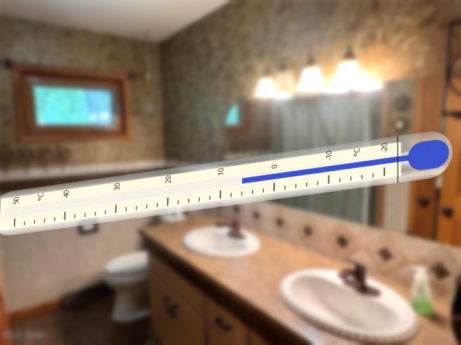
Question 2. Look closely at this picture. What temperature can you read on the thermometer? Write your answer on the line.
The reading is 6 °C
